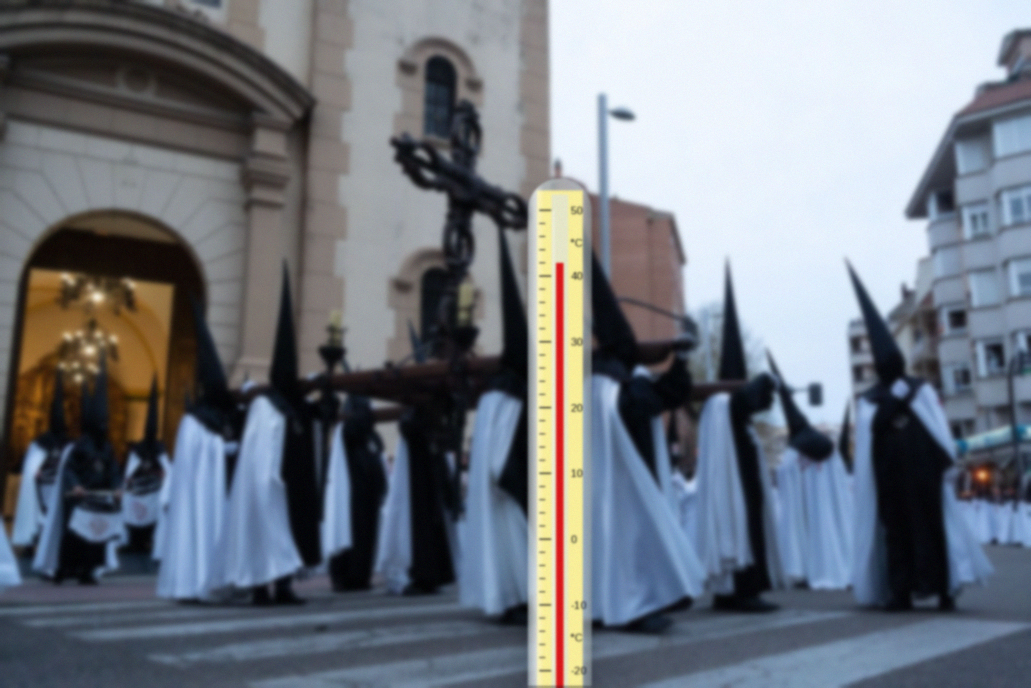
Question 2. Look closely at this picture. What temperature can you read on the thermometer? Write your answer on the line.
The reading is 42 °C
